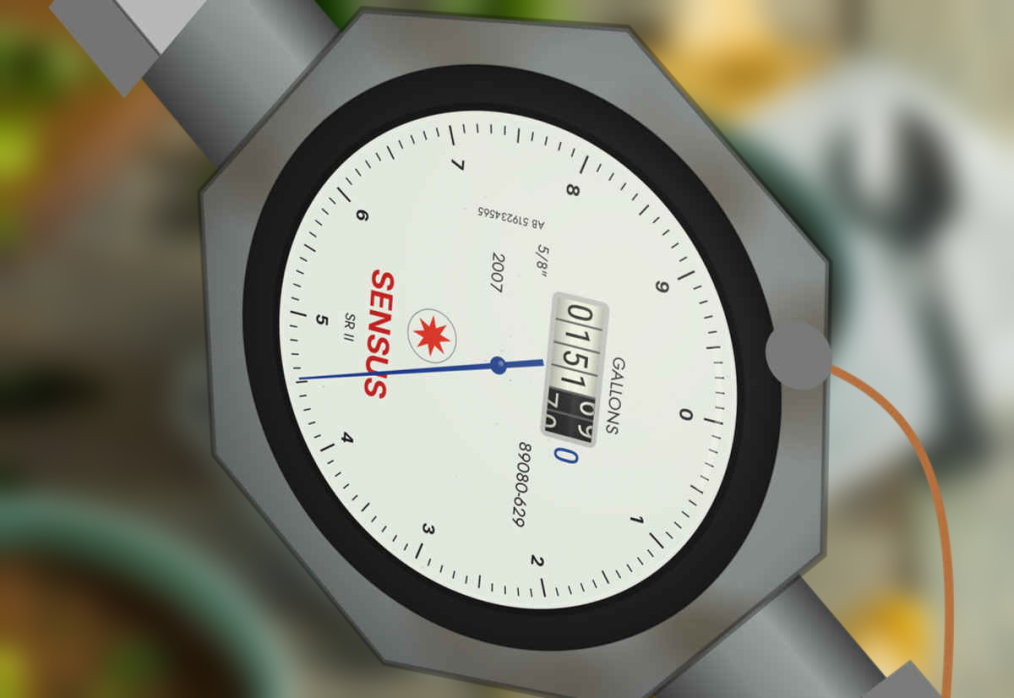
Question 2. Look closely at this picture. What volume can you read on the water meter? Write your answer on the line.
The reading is 151694.5 gal
